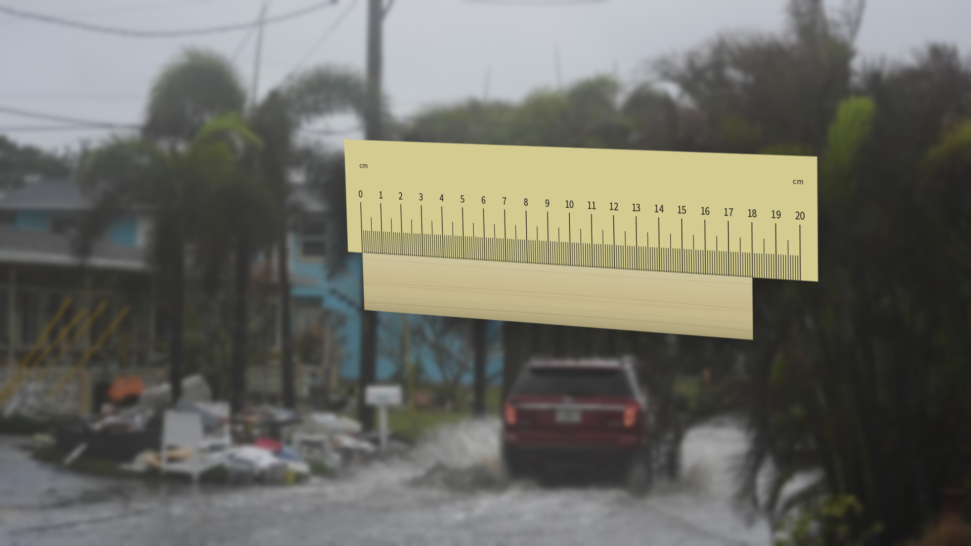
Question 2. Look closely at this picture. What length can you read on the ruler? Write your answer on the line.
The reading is 18 cm
